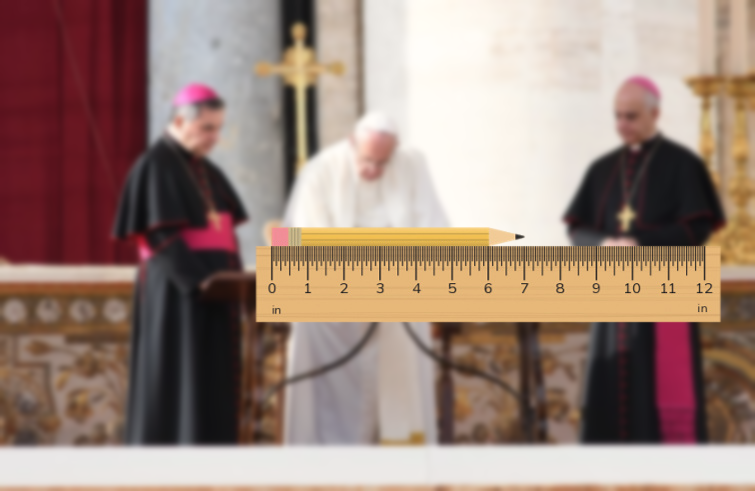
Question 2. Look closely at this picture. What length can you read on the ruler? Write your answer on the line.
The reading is 7 in
